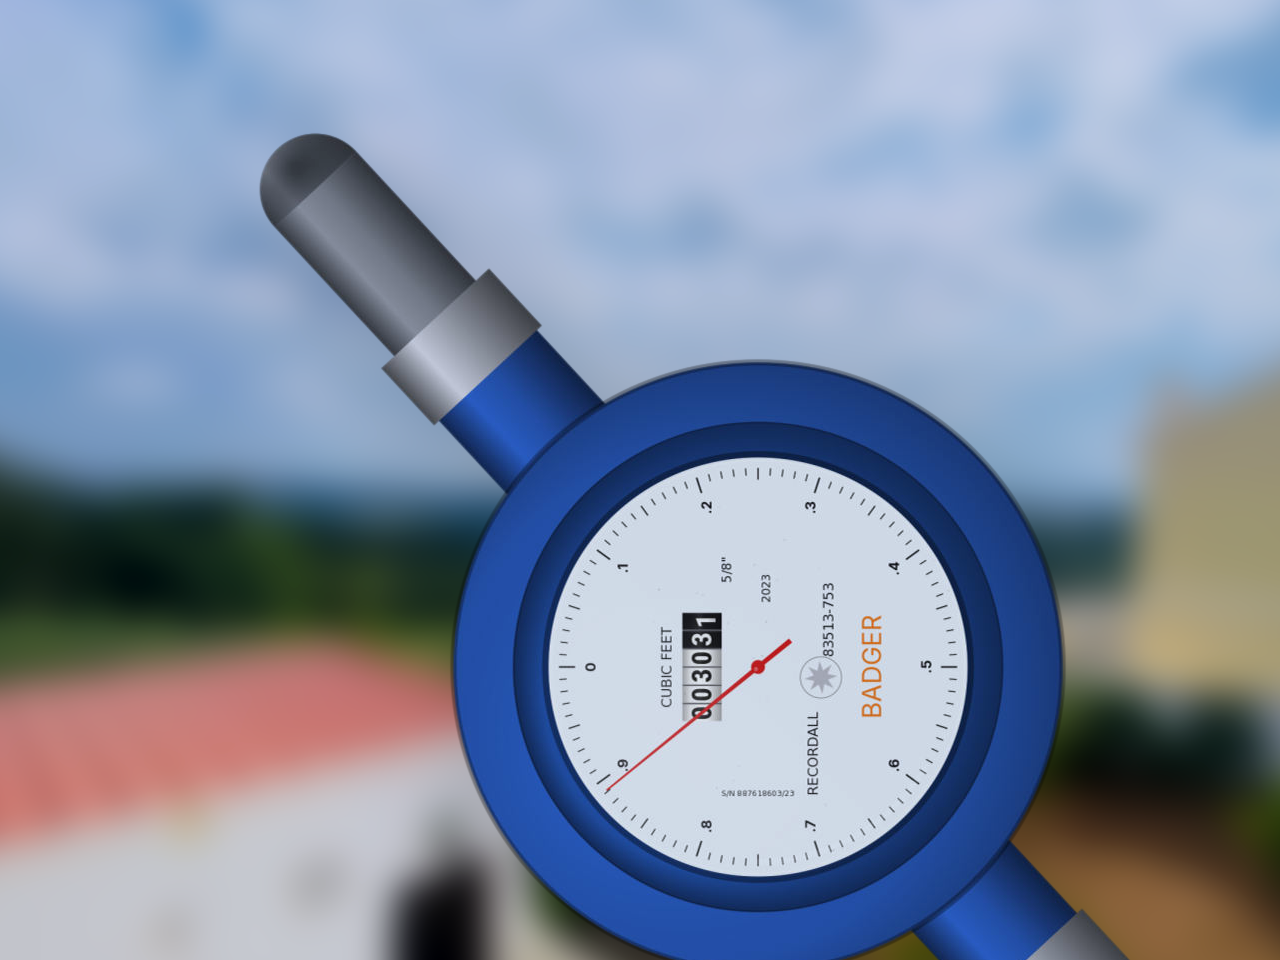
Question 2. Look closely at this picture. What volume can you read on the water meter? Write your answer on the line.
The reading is 3030.89 ft³
